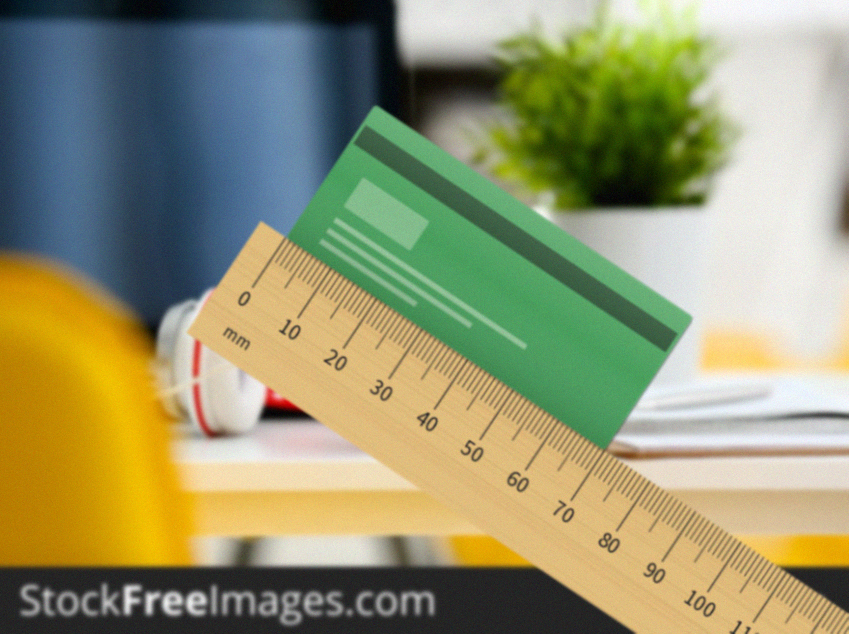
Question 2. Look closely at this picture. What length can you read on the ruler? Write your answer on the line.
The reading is 70 mm
